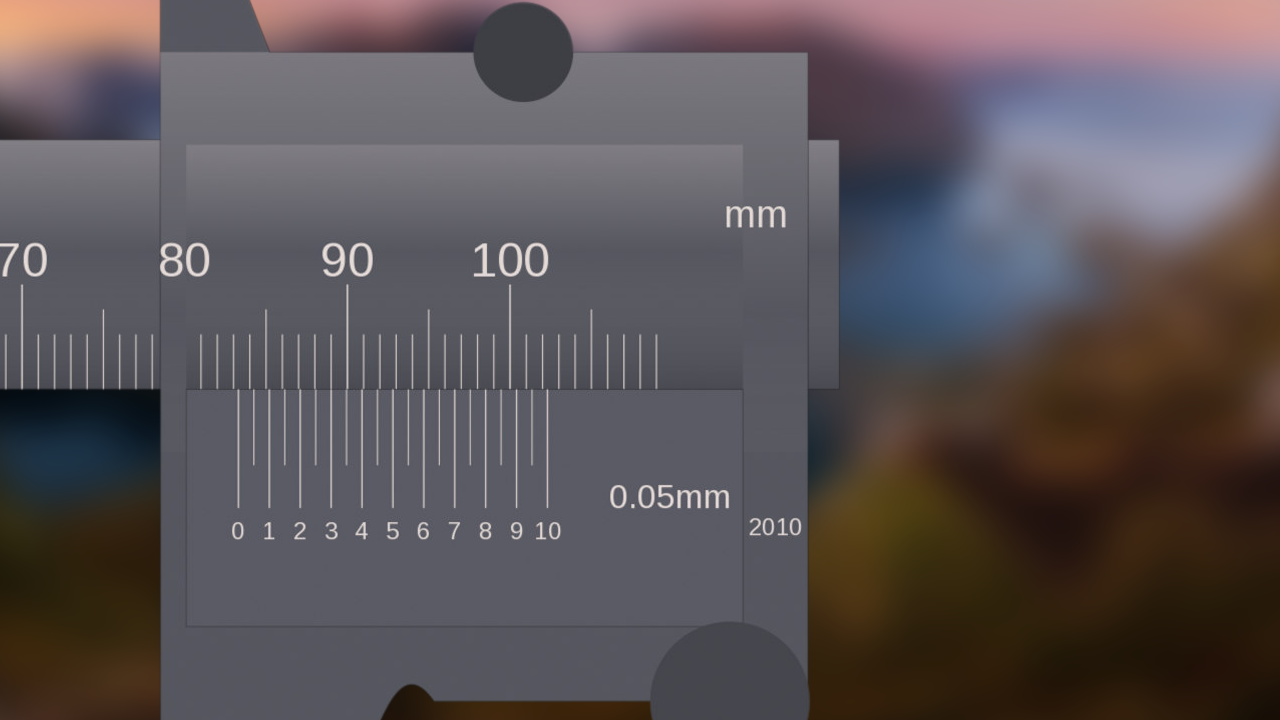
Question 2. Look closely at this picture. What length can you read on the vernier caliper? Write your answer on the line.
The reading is 83.3 mm
